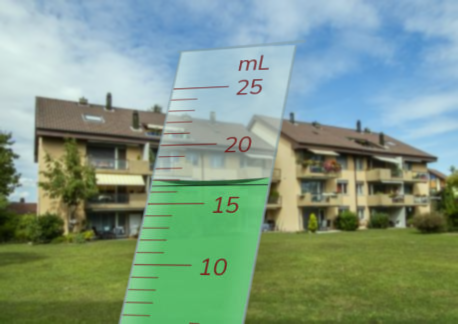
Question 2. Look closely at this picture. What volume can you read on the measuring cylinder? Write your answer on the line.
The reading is 16.5 mL
